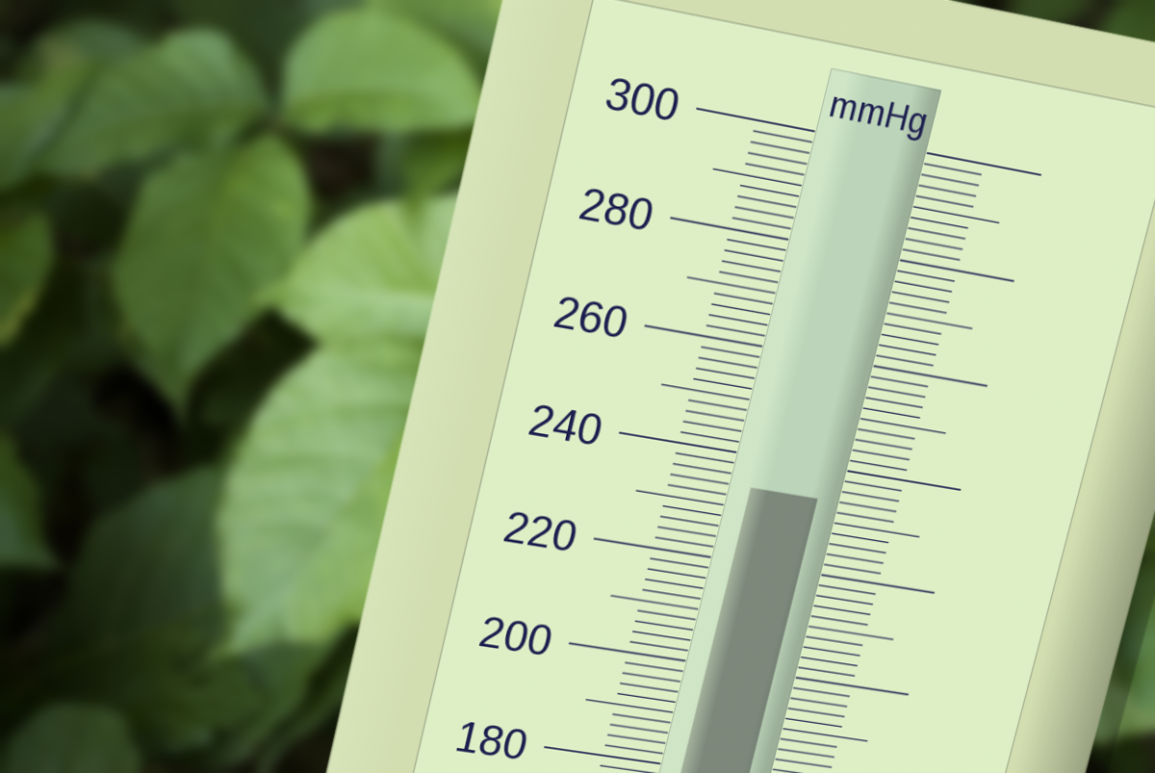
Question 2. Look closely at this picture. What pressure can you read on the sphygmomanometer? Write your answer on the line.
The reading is 234 mmHg
